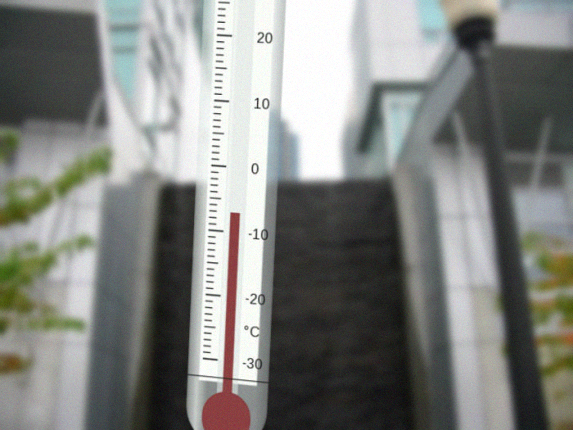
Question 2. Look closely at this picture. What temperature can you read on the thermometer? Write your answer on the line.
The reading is -7 °C
